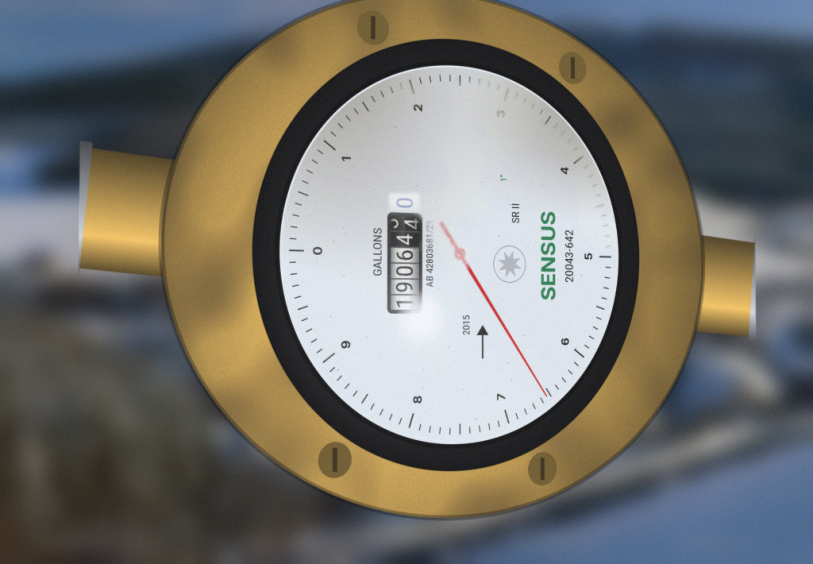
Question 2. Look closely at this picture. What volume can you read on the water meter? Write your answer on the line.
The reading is 1906436.5 gal
